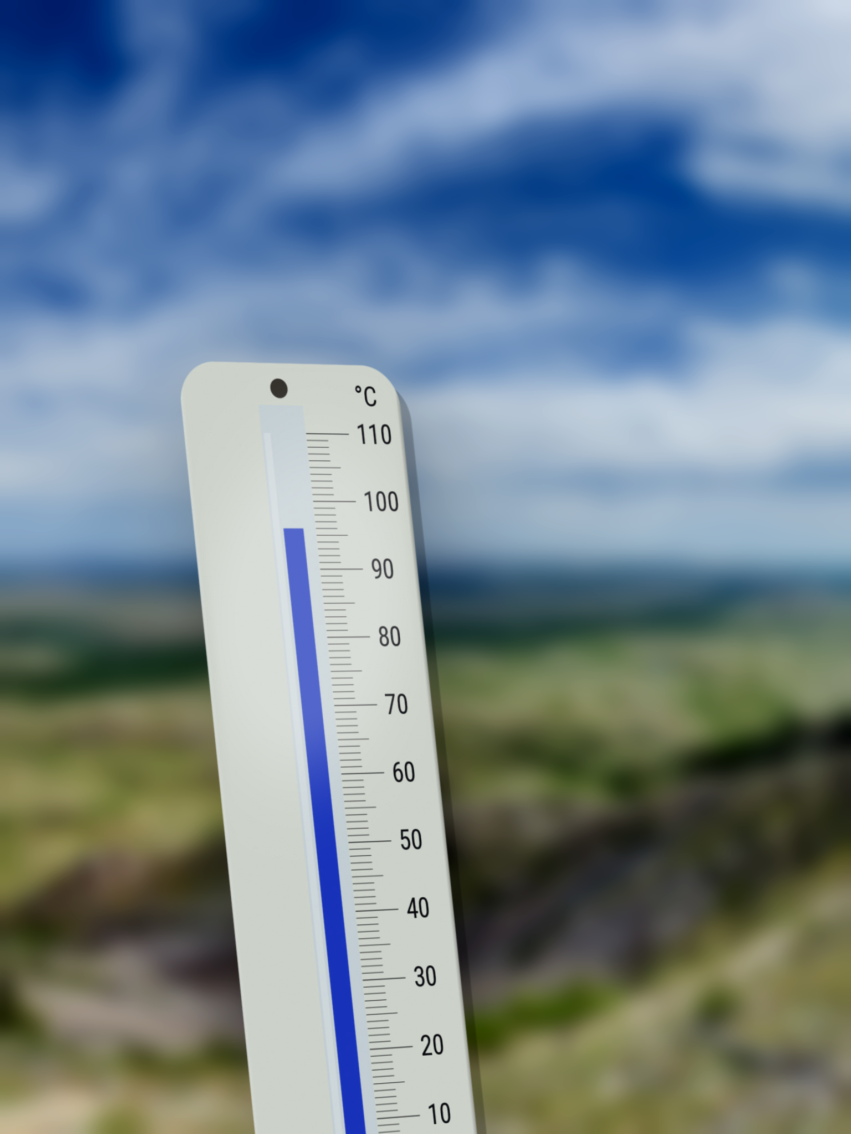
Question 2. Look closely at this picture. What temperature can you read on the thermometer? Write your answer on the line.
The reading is 96 °C
